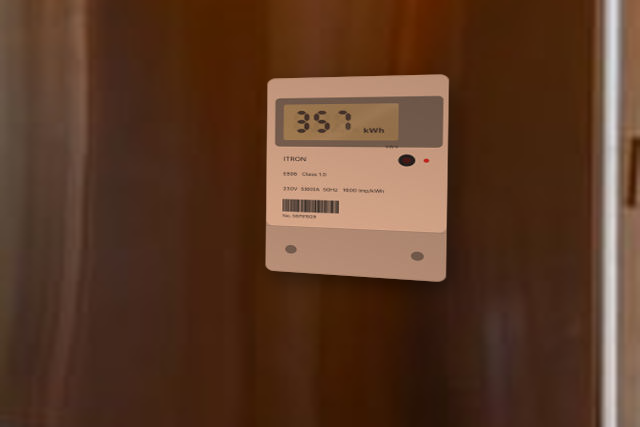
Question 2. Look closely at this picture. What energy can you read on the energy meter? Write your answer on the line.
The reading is 357 kWh
